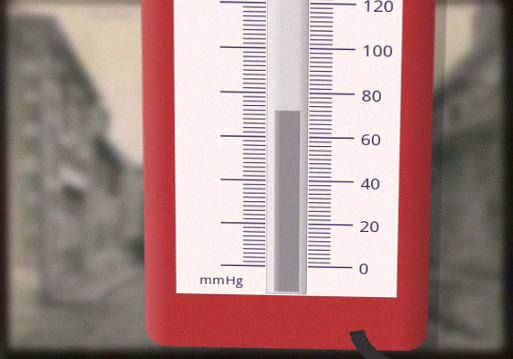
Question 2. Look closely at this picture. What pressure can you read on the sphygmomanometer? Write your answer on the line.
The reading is 72 mmHg
